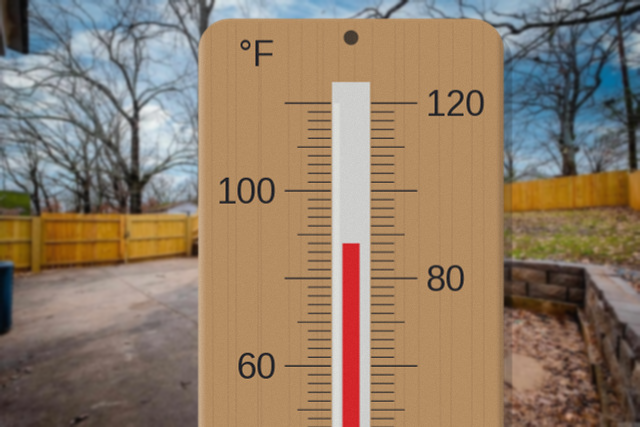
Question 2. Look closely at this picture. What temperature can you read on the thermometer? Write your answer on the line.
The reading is 88 °F
